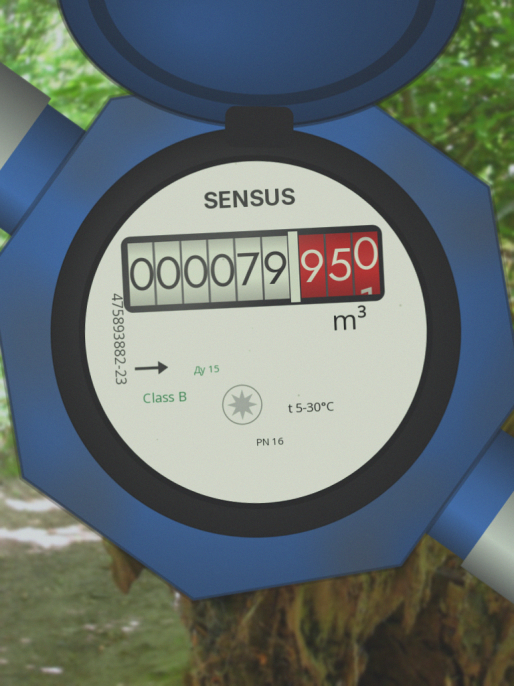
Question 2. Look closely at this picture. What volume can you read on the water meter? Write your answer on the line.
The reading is 79.950 m³
